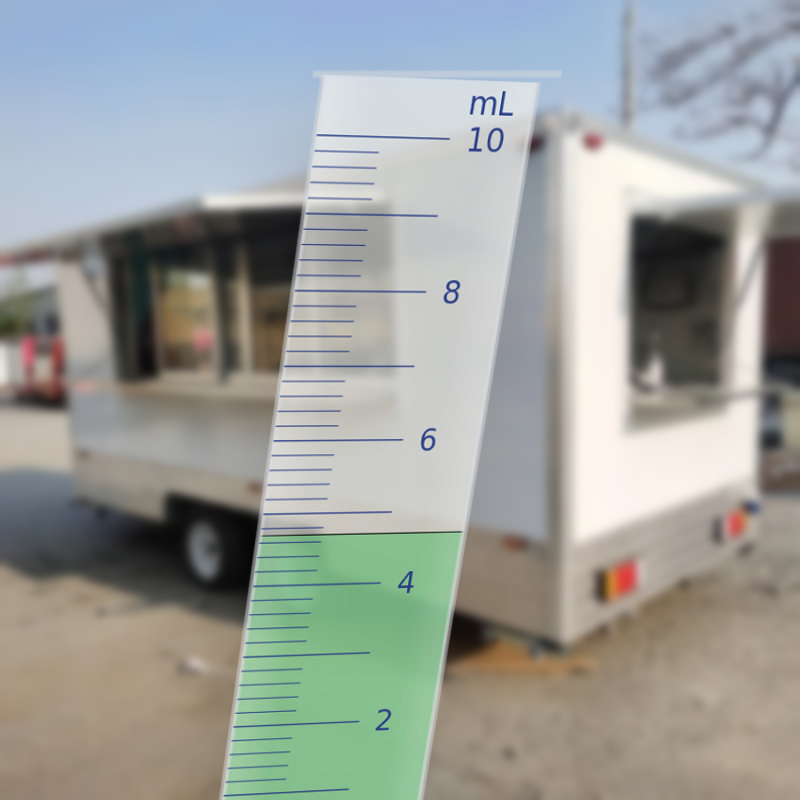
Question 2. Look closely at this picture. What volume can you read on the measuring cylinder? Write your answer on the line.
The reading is 4.7 mL
